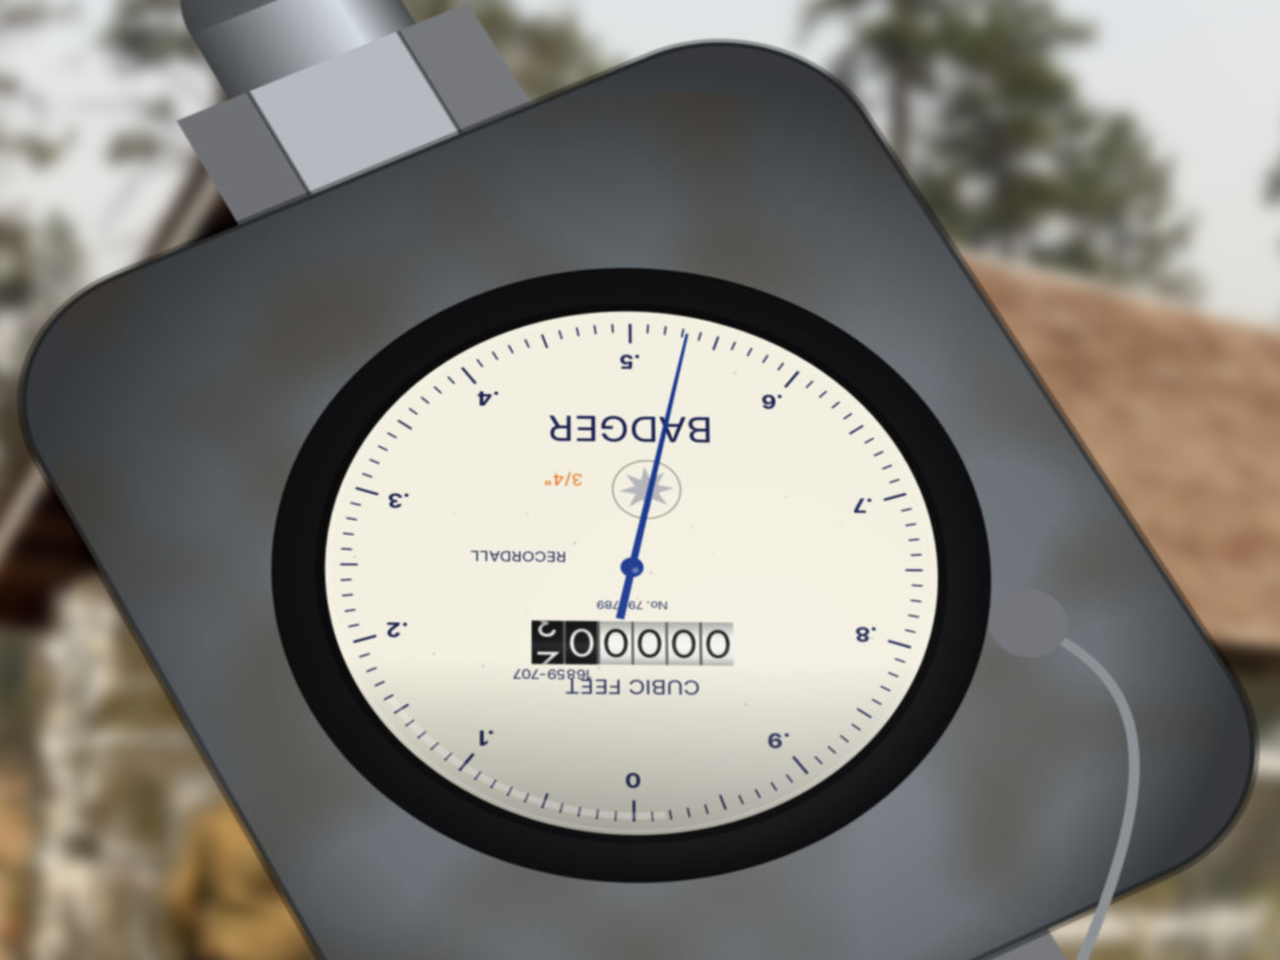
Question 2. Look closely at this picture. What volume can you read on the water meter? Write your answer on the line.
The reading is 2.53 ft³
